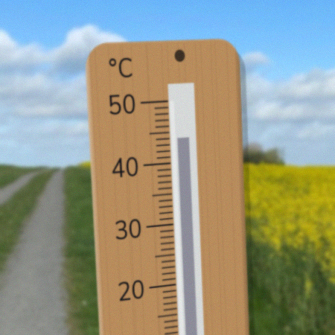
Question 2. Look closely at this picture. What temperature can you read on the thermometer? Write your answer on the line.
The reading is 44 °C
